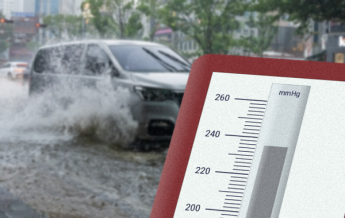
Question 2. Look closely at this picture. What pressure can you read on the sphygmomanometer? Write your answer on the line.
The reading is 236 mmHg
